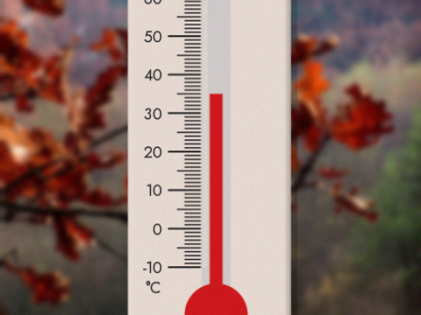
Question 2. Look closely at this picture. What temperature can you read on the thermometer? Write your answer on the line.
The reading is 35 °C
